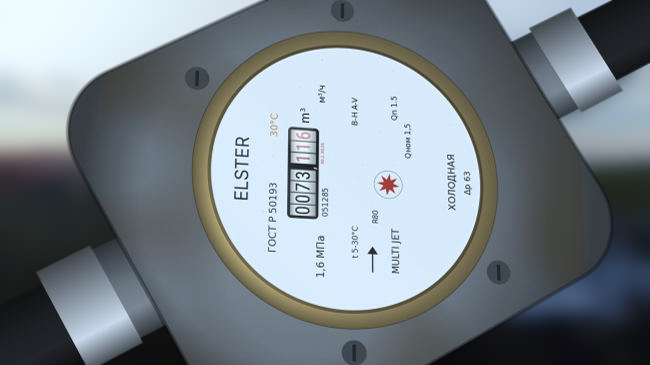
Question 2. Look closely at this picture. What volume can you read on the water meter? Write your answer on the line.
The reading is 73.116 m³
